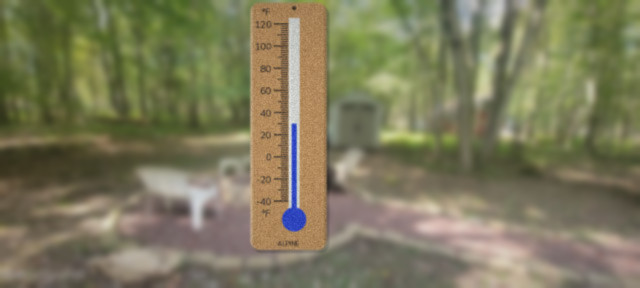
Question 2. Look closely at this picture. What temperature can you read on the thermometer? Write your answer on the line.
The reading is 30 °F
